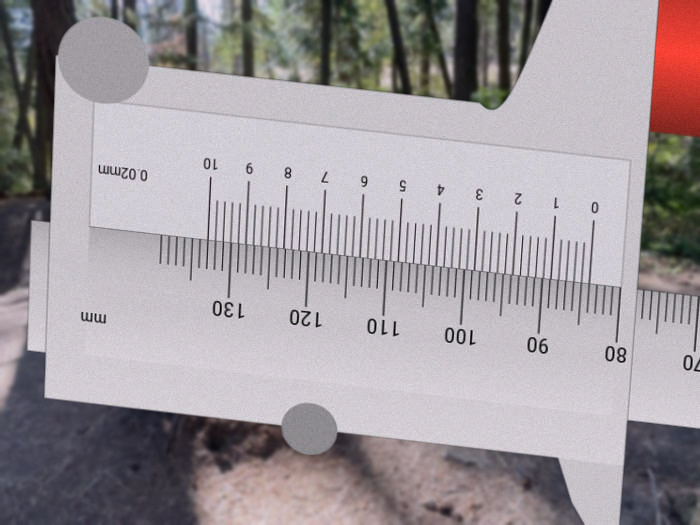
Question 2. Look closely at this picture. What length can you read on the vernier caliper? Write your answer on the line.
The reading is 84.0 mm
